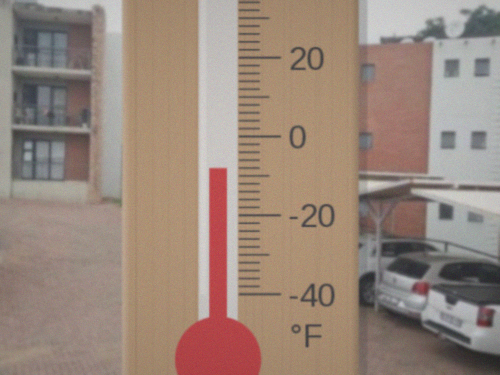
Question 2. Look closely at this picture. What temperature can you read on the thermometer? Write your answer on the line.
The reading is -8 °F
